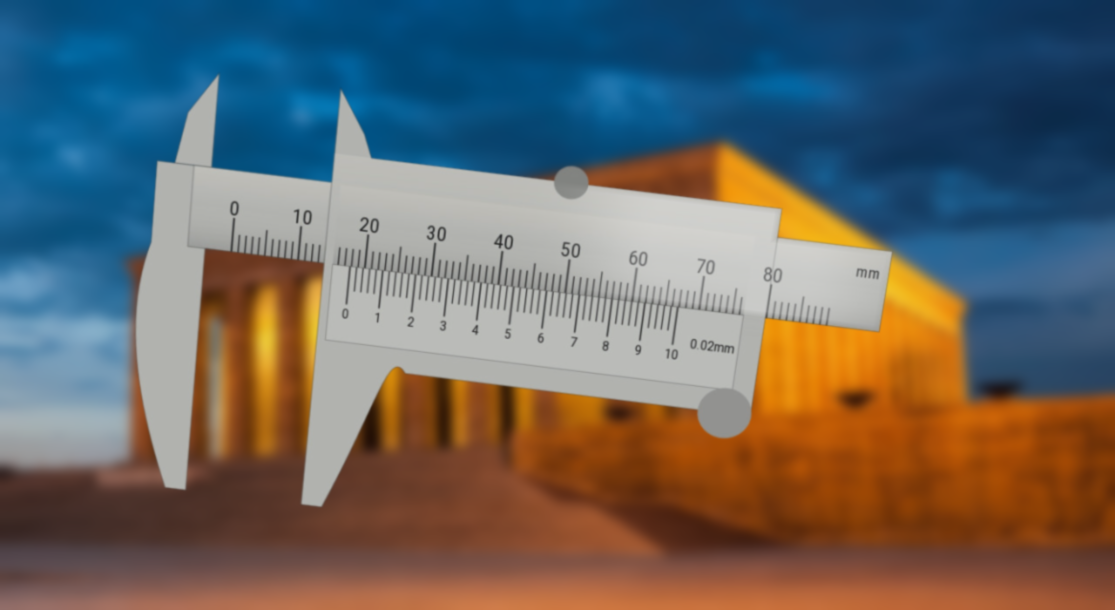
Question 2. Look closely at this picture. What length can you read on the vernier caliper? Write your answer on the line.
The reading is 17.8 mm
